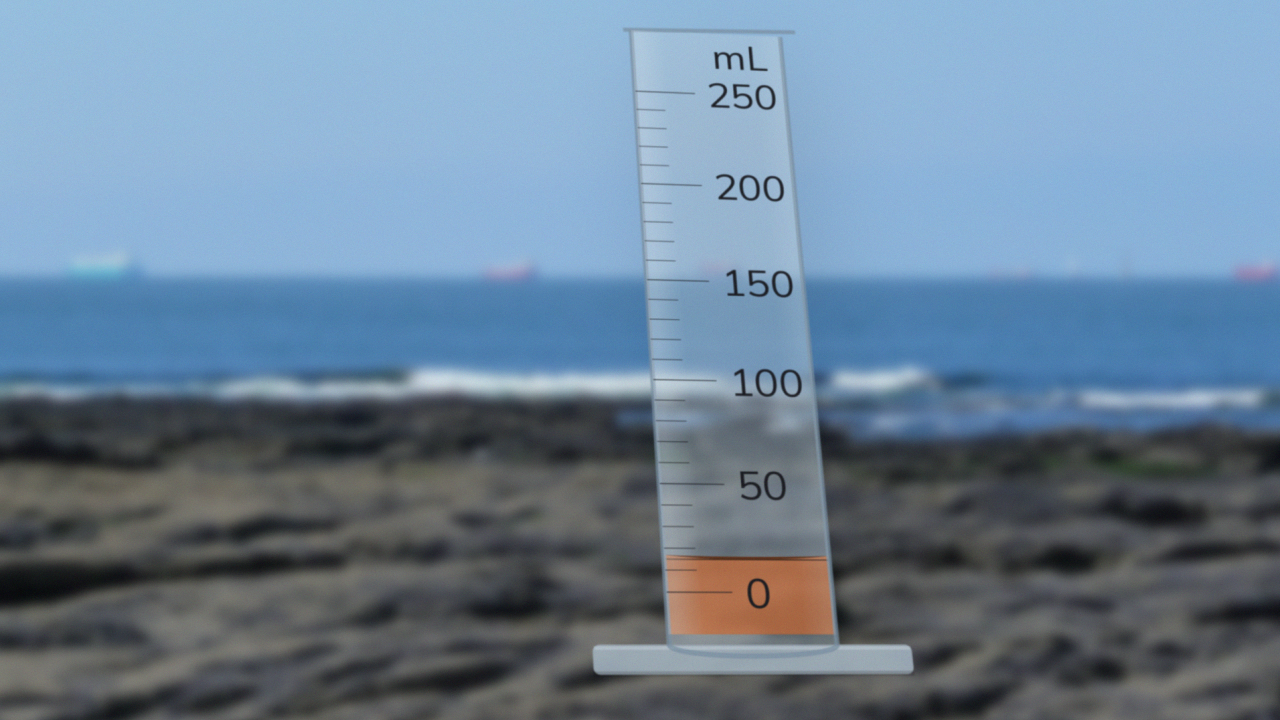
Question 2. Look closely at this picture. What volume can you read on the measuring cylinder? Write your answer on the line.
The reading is 15 mL
